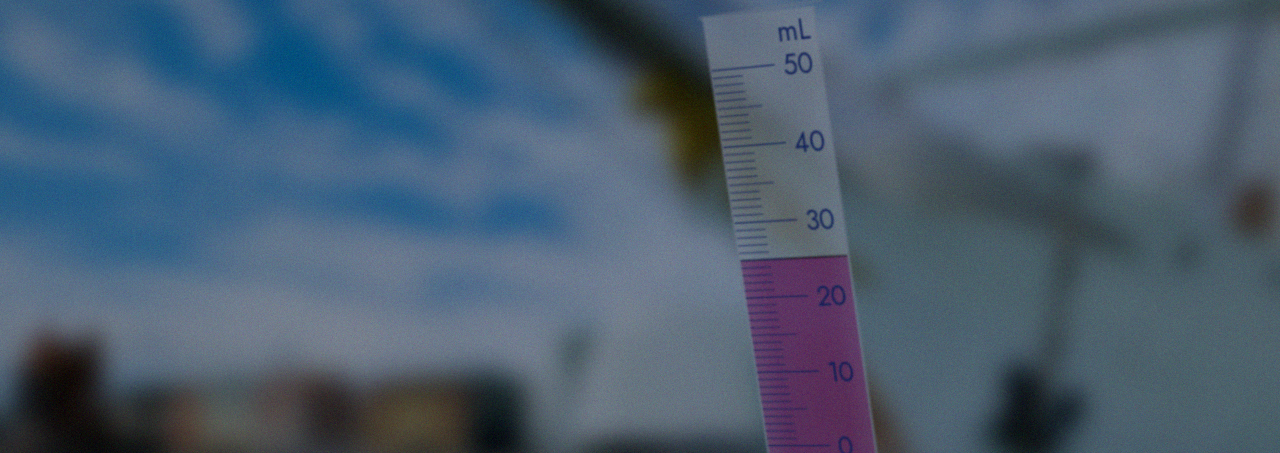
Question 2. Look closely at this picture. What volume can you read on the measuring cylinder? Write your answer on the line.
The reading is 25 mL
